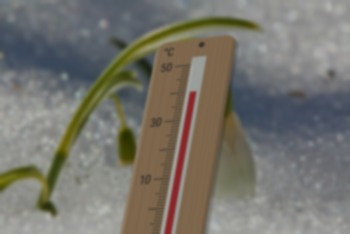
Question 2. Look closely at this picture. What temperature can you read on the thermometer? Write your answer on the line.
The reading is 40 °C
